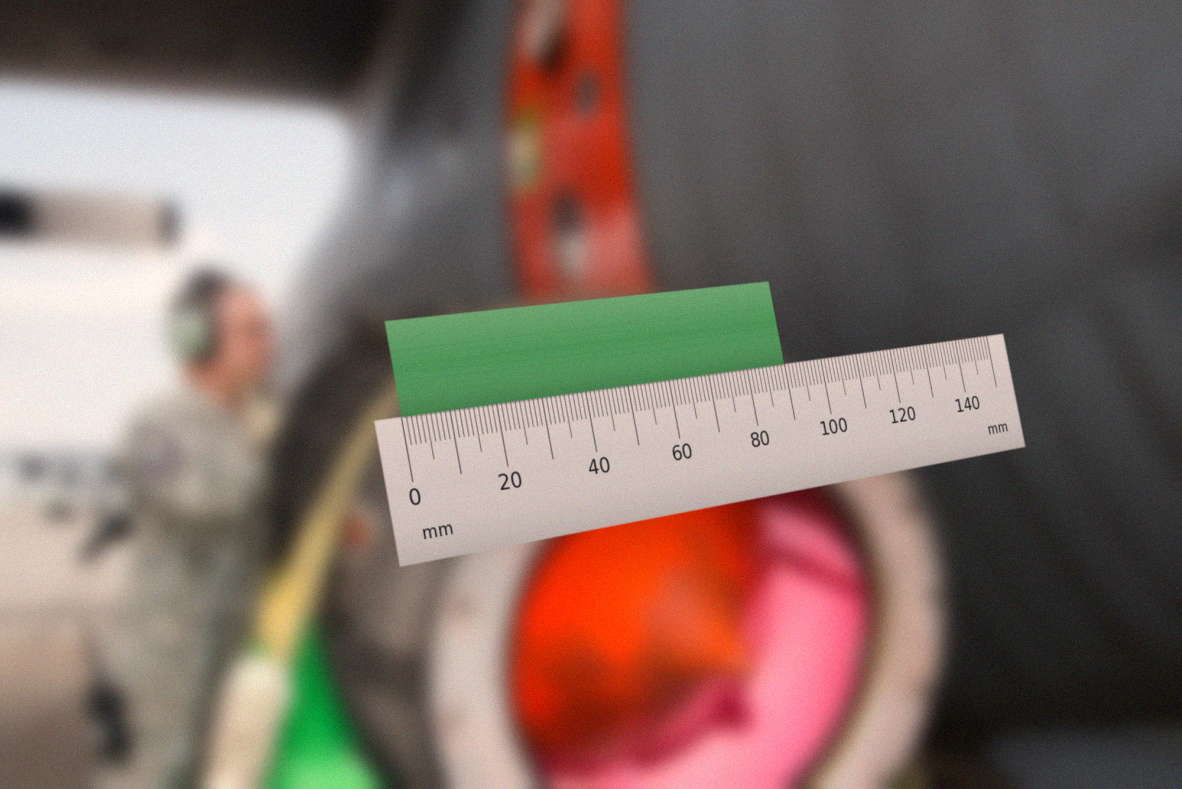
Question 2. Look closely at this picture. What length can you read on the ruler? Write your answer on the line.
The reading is 90 mm
